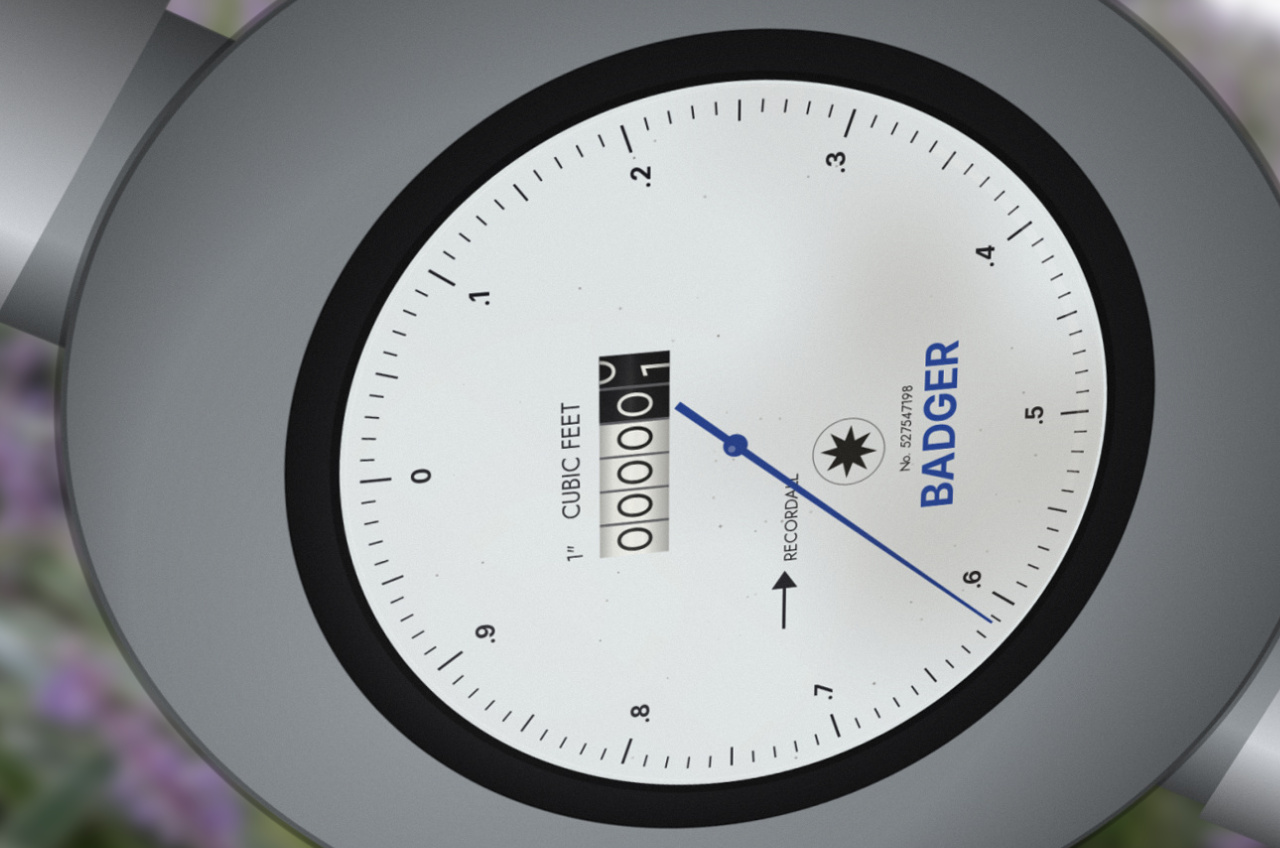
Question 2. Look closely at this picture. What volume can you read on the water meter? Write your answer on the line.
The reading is 0.61 ft³
